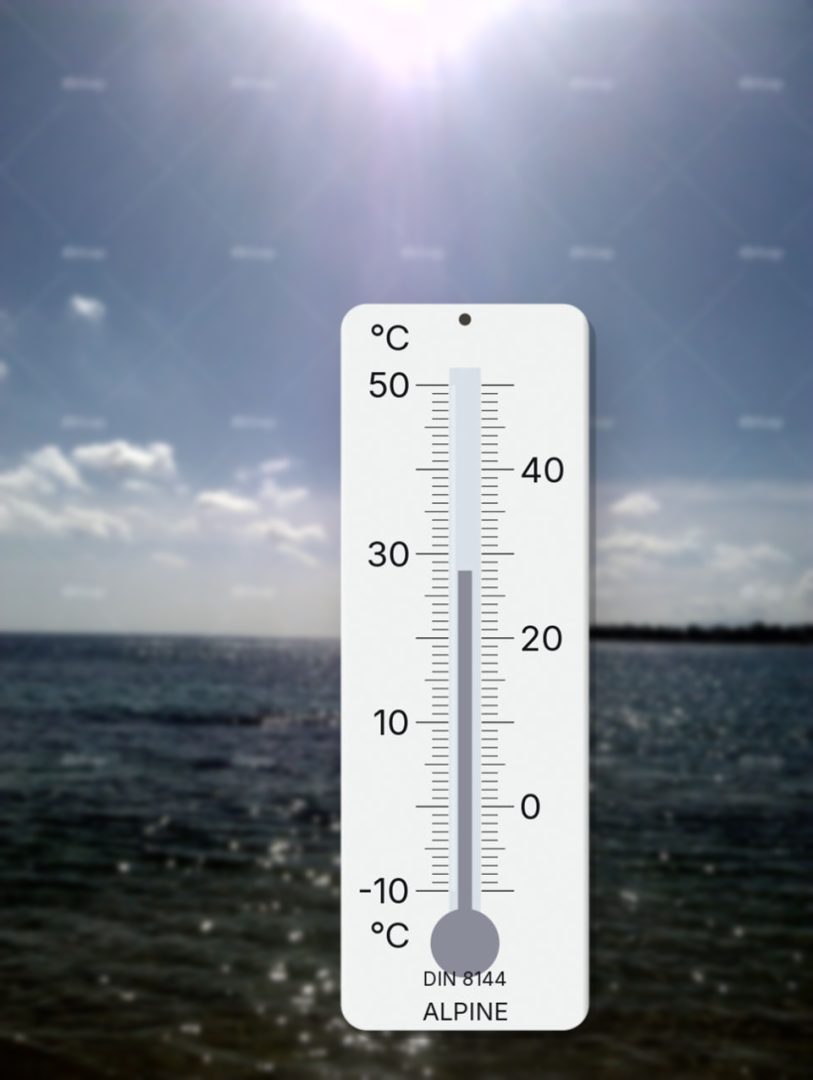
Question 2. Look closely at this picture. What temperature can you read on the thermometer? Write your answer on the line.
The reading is 28 °C
